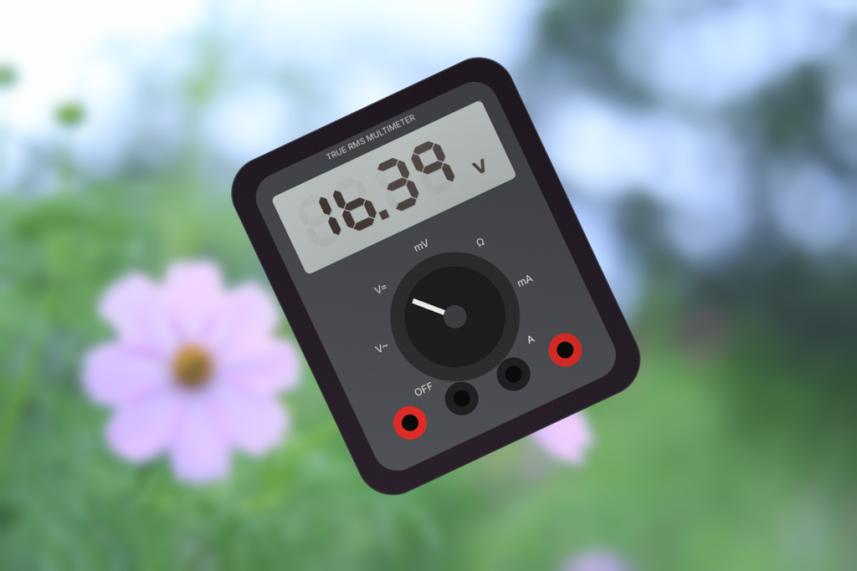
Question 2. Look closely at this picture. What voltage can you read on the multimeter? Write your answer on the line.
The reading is 16.39 V
